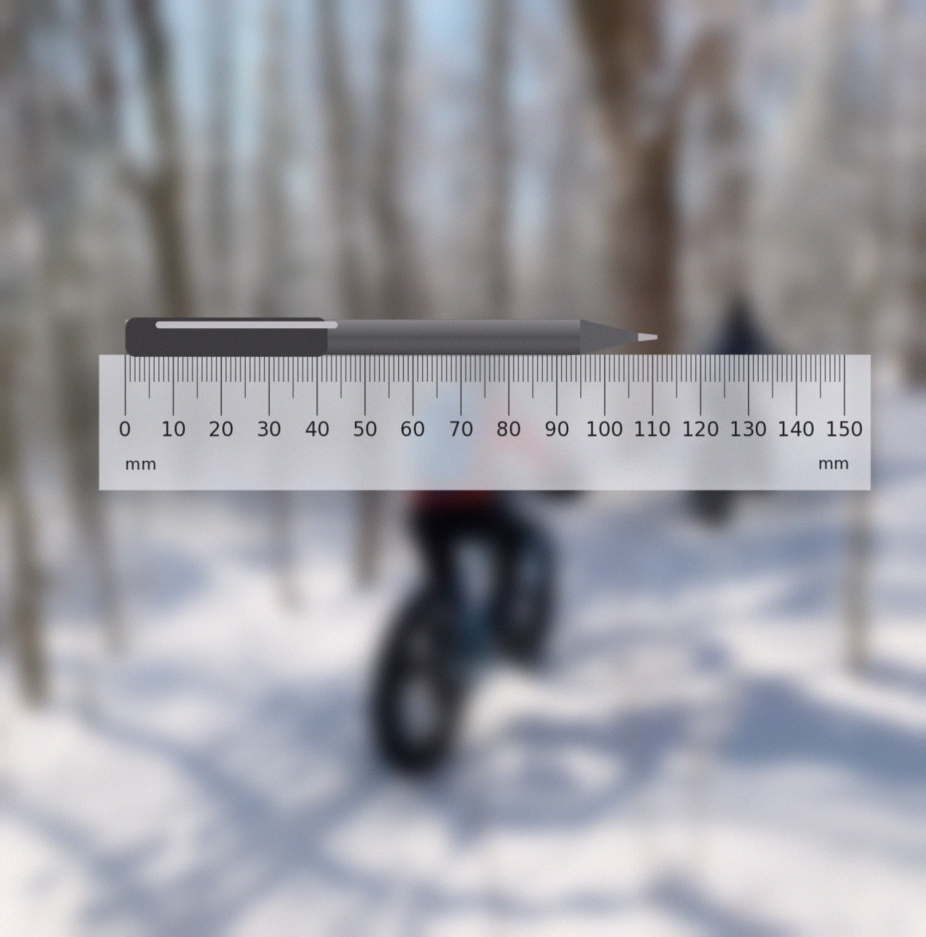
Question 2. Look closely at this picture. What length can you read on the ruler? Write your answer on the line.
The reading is 111 mm
